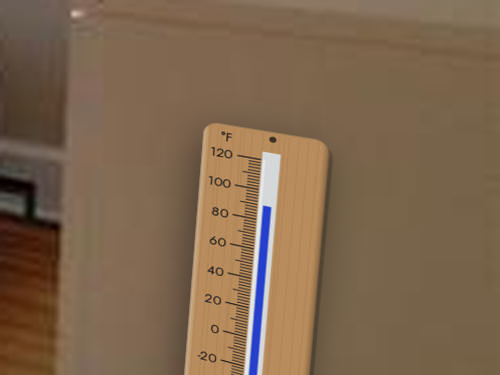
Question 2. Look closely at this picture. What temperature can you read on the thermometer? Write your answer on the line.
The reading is 90 °F
